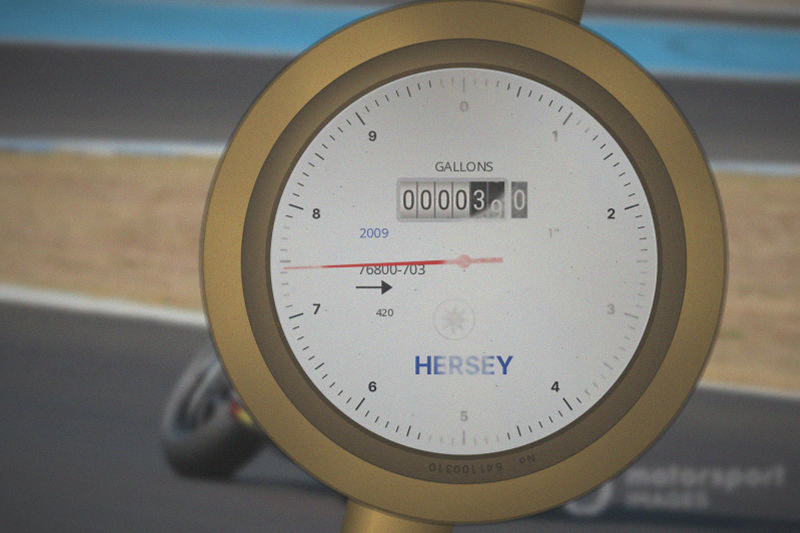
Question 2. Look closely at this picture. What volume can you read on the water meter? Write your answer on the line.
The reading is 387.4 gal
